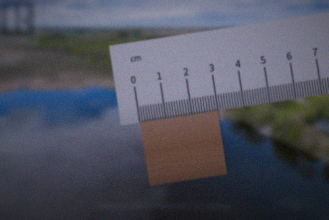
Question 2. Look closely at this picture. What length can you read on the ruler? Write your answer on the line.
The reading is 3 cm
